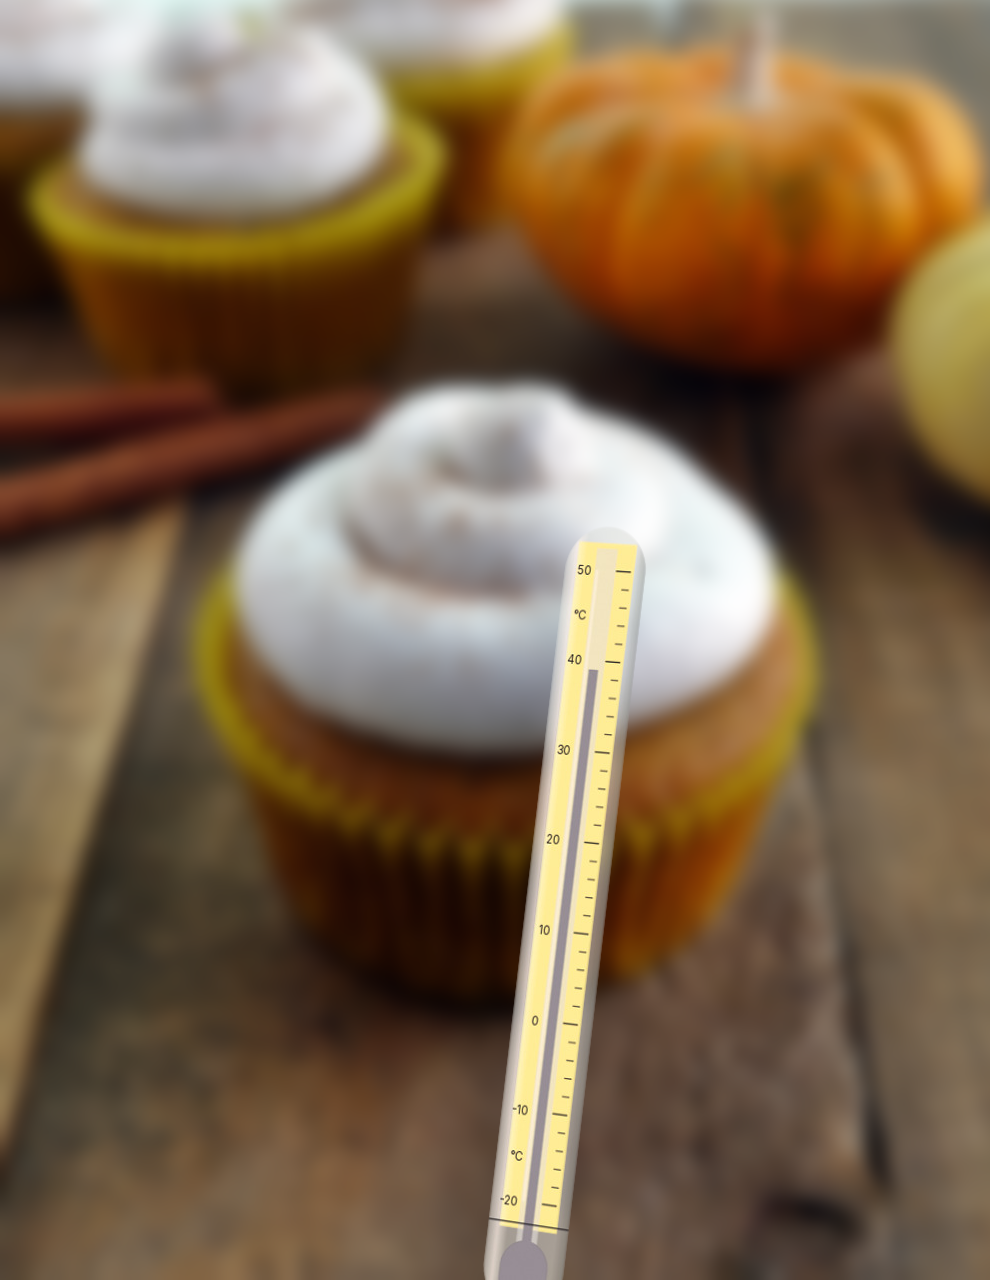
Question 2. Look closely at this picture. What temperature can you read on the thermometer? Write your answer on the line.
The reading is 39 °C
